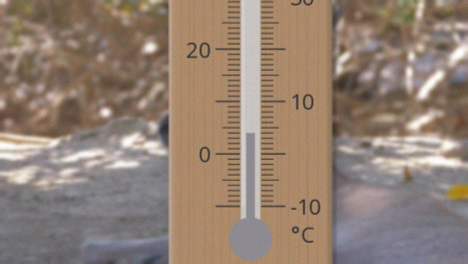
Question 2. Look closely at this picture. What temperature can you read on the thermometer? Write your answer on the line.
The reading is 4 °C
